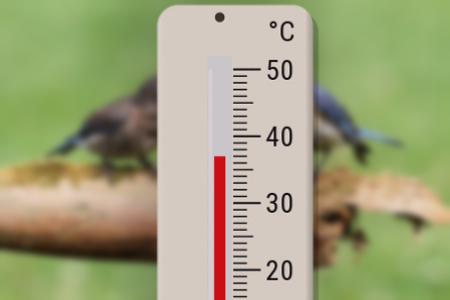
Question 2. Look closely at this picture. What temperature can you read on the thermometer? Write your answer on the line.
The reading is 37 °C
